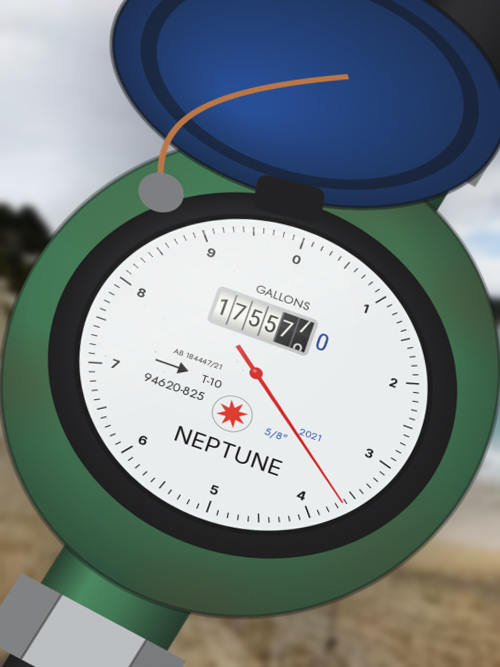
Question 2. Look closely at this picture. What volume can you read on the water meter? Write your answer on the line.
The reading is 1755773.6 gal
